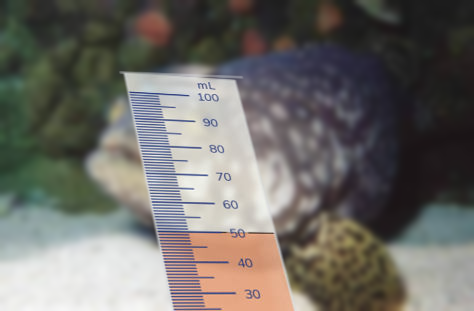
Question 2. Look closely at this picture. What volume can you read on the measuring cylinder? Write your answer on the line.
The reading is 50 mL
